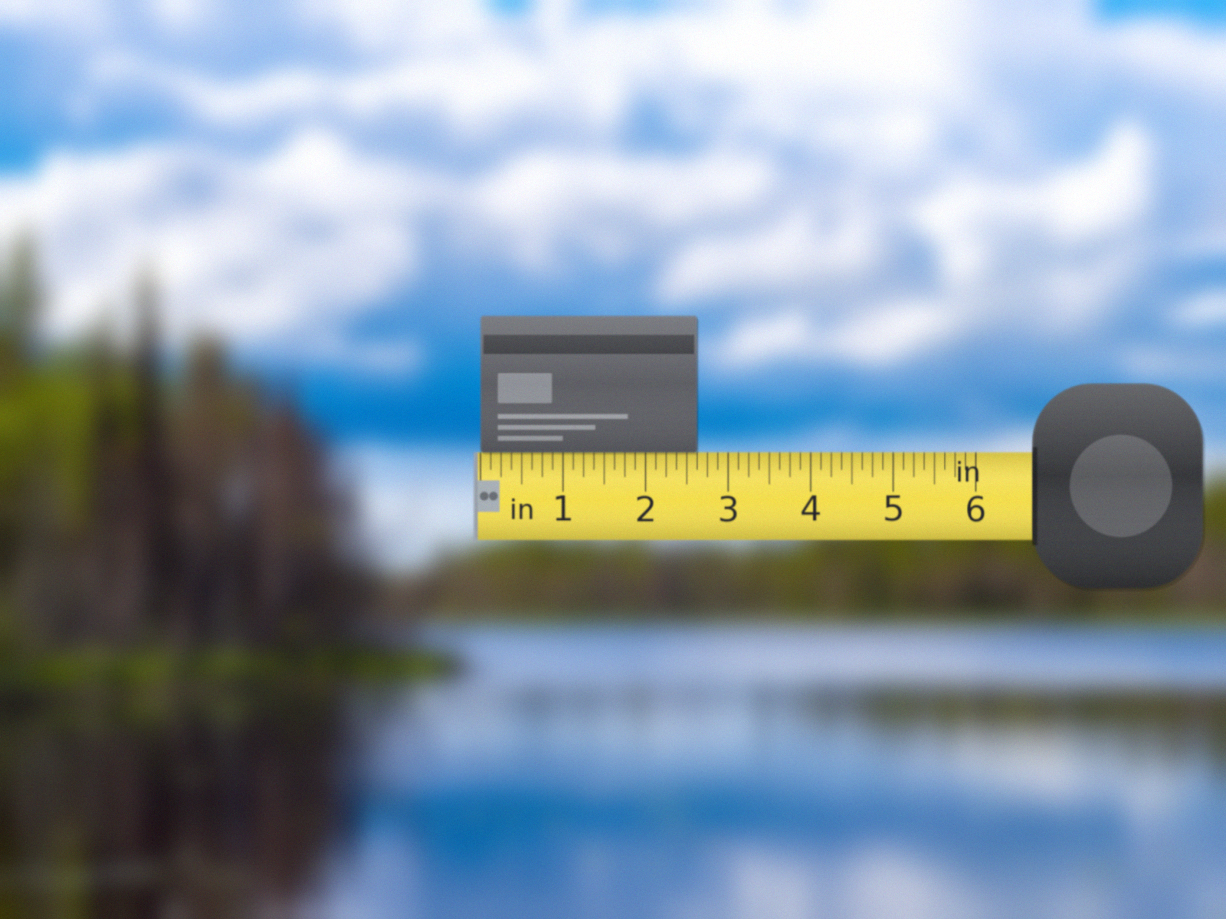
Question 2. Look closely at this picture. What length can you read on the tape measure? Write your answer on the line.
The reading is 2.625 in
